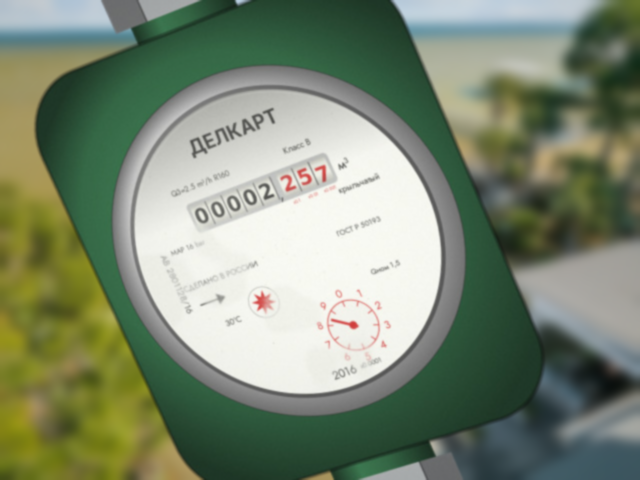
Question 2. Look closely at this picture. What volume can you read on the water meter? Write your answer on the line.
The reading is 2.2568 m³
